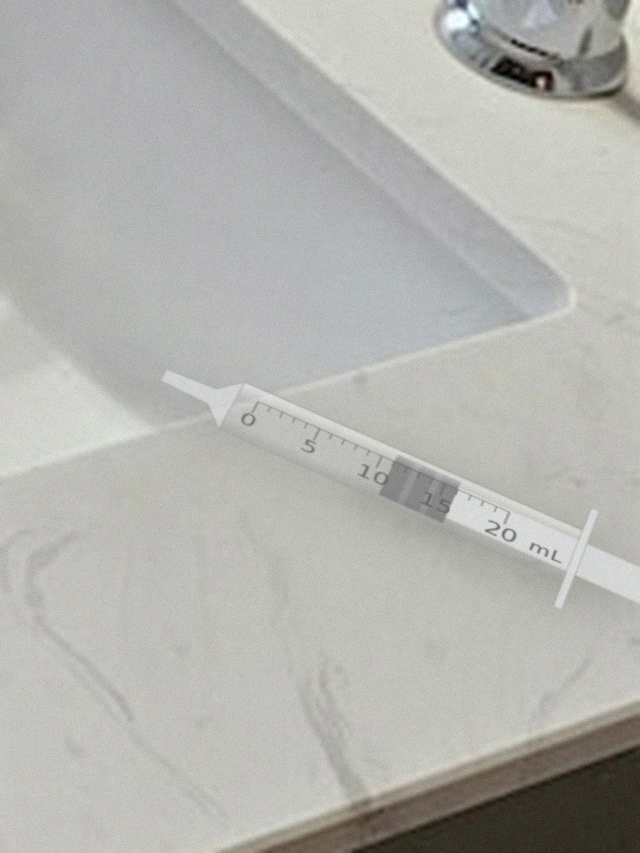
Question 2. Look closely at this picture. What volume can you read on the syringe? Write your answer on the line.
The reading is 11 mL
